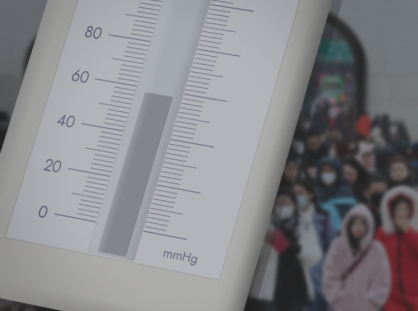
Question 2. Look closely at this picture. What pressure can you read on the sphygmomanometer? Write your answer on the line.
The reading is 58 mmHg
